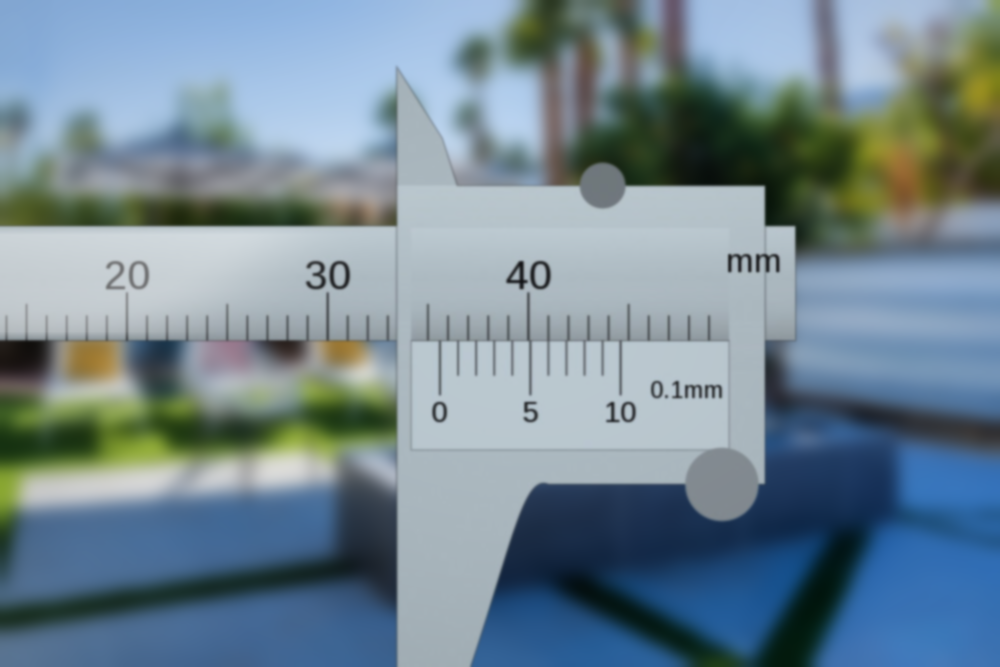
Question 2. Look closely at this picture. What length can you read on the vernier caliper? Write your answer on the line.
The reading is 35.6 mm
